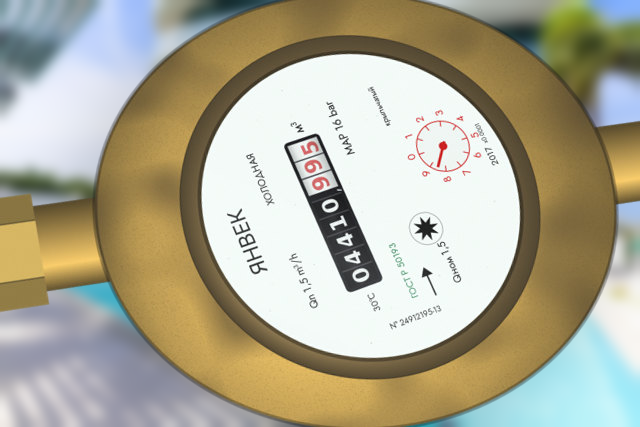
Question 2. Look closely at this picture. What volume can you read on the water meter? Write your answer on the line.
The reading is 4410.9948 m³
